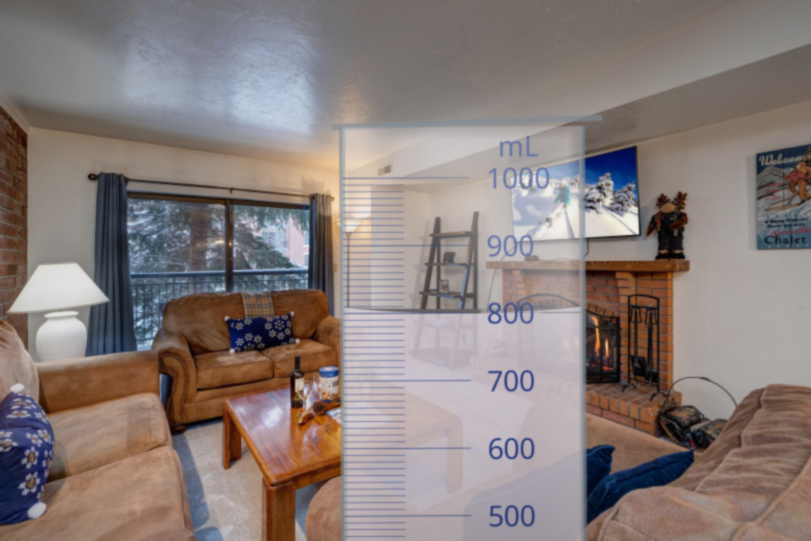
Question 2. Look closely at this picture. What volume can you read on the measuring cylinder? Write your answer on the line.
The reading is 800 mL
